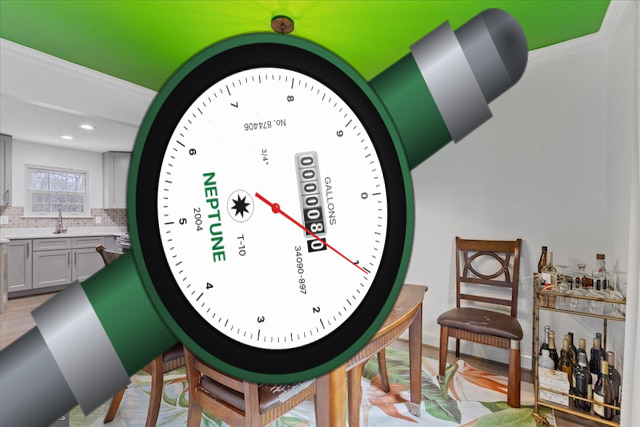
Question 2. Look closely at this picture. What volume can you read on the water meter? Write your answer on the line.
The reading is 81.0 gal
